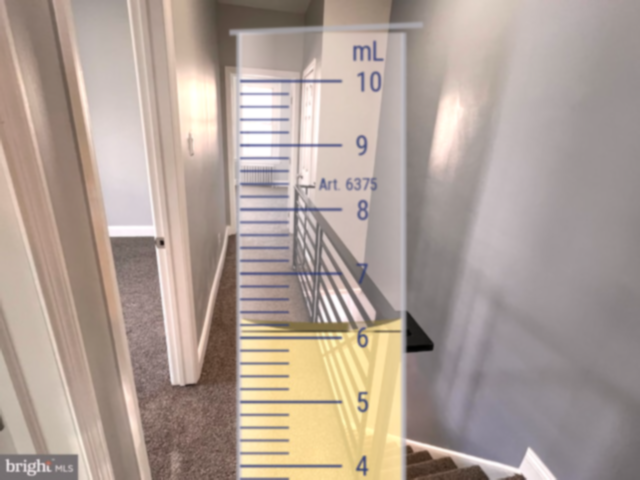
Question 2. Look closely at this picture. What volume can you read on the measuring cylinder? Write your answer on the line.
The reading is 6.1 mL
